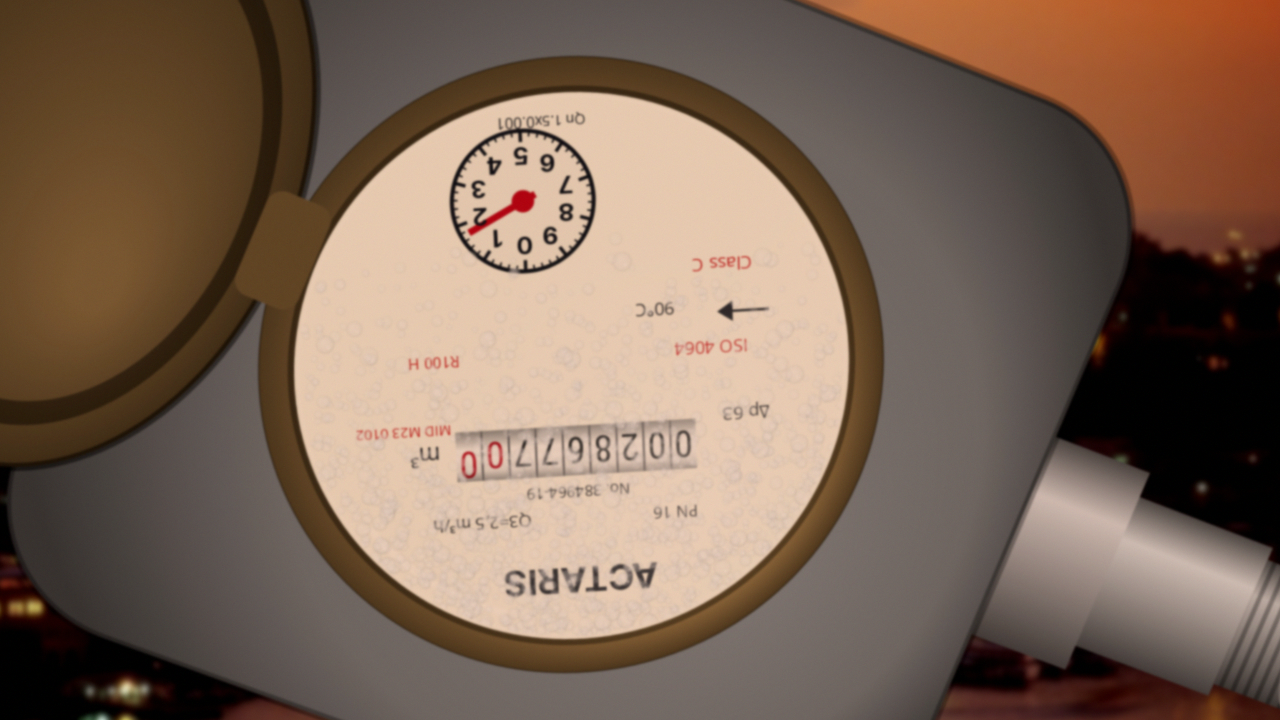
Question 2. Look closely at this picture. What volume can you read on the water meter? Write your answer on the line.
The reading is 28677.001 m³
